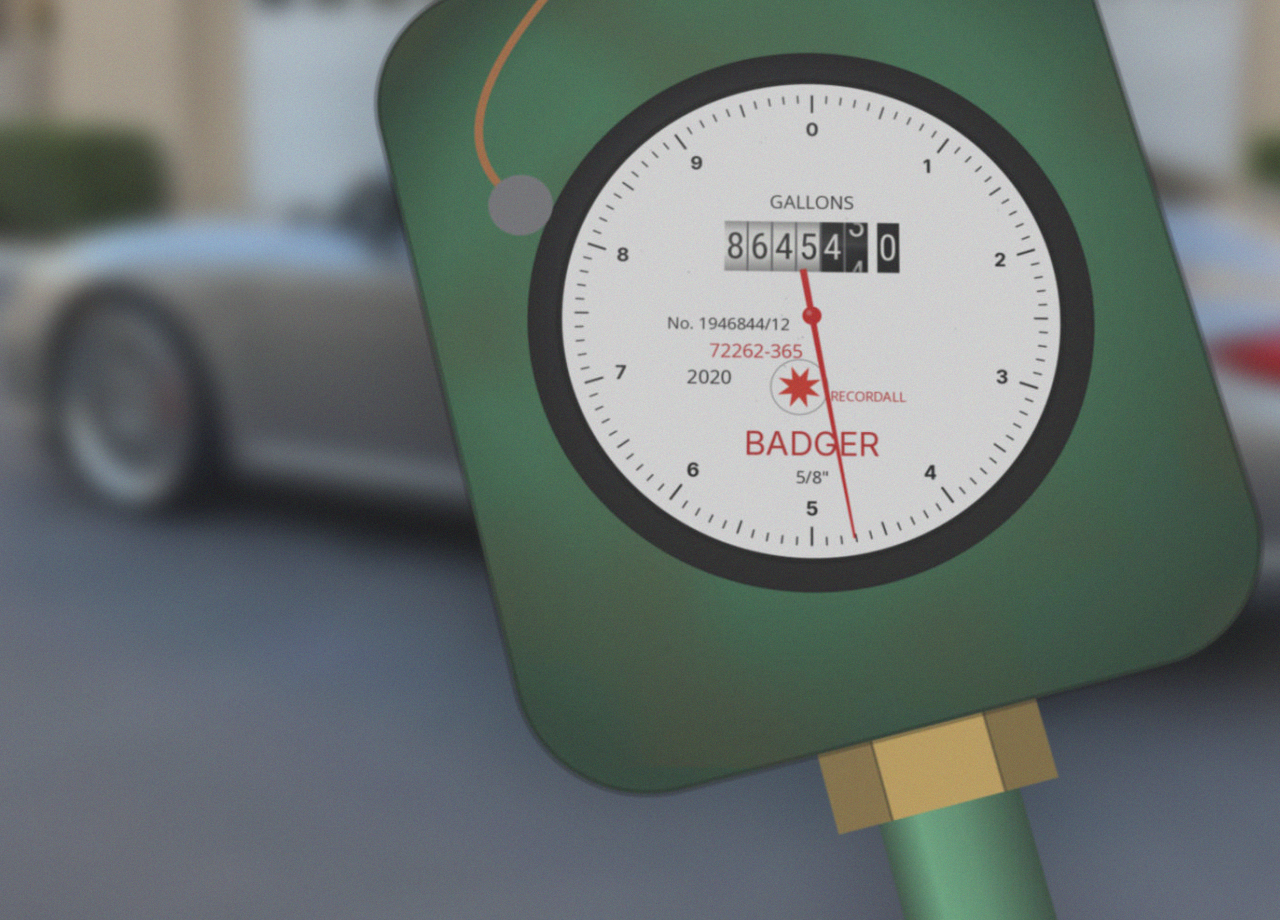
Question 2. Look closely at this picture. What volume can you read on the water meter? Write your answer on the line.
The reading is 8645434.7 gal
